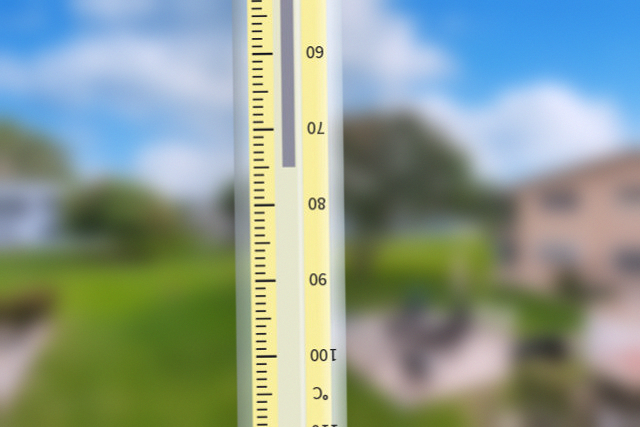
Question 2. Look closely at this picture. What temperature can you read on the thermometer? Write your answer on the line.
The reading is 75 °C
